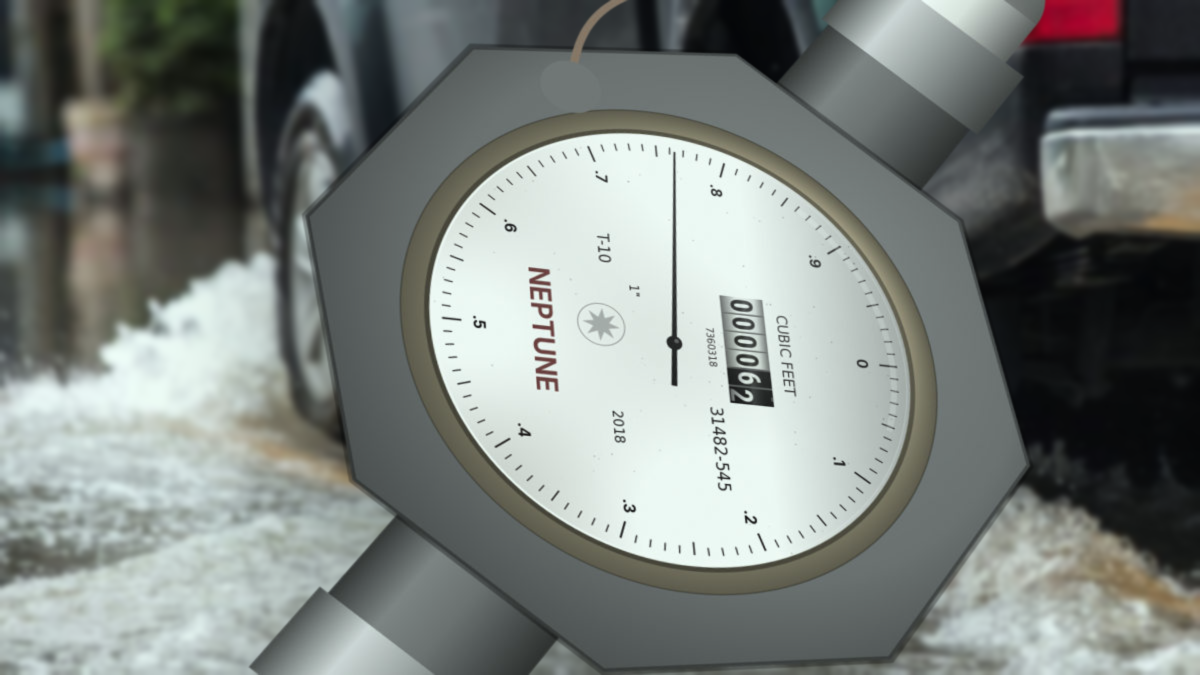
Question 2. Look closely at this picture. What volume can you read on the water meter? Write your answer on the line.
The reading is 61.76 ft³
